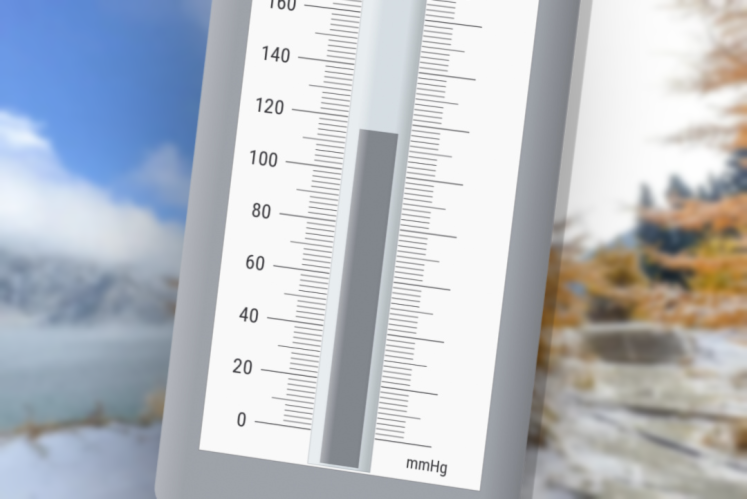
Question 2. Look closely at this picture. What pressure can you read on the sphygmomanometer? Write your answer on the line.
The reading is 116 mmHg
